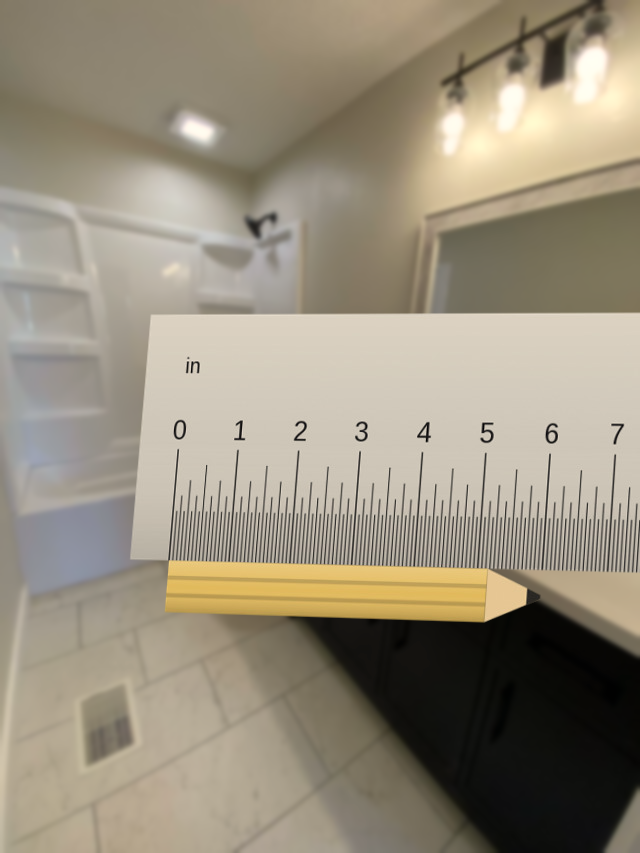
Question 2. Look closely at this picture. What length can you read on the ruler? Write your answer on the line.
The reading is 6 in
